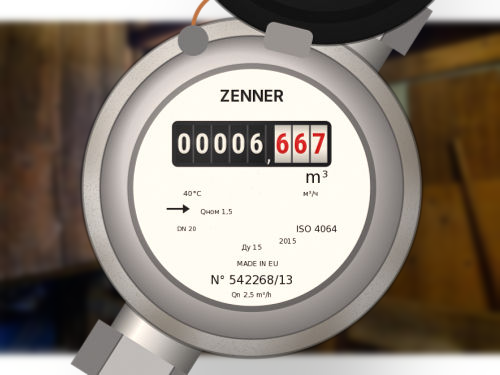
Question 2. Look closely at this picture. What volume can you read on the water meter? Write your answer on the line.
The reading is 6.667 m³
